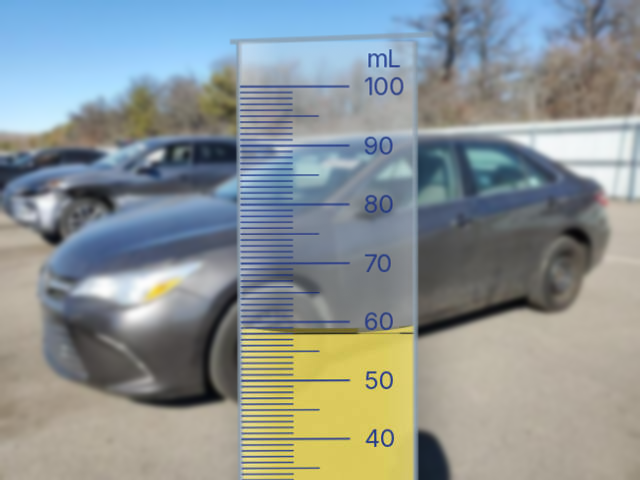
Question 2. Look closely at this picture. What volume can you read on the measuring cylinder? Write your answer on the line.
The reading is 58 mL
